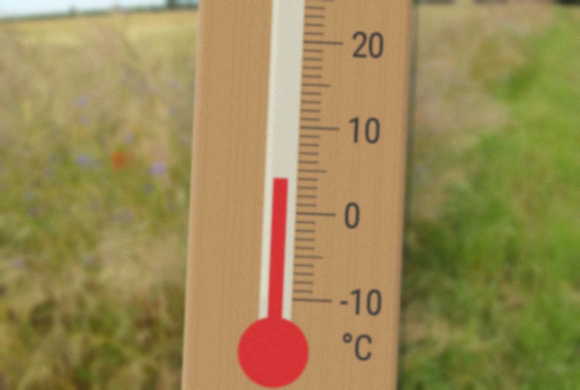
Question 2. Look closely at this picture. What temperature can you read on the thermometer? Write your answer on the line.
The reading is 4 °C
